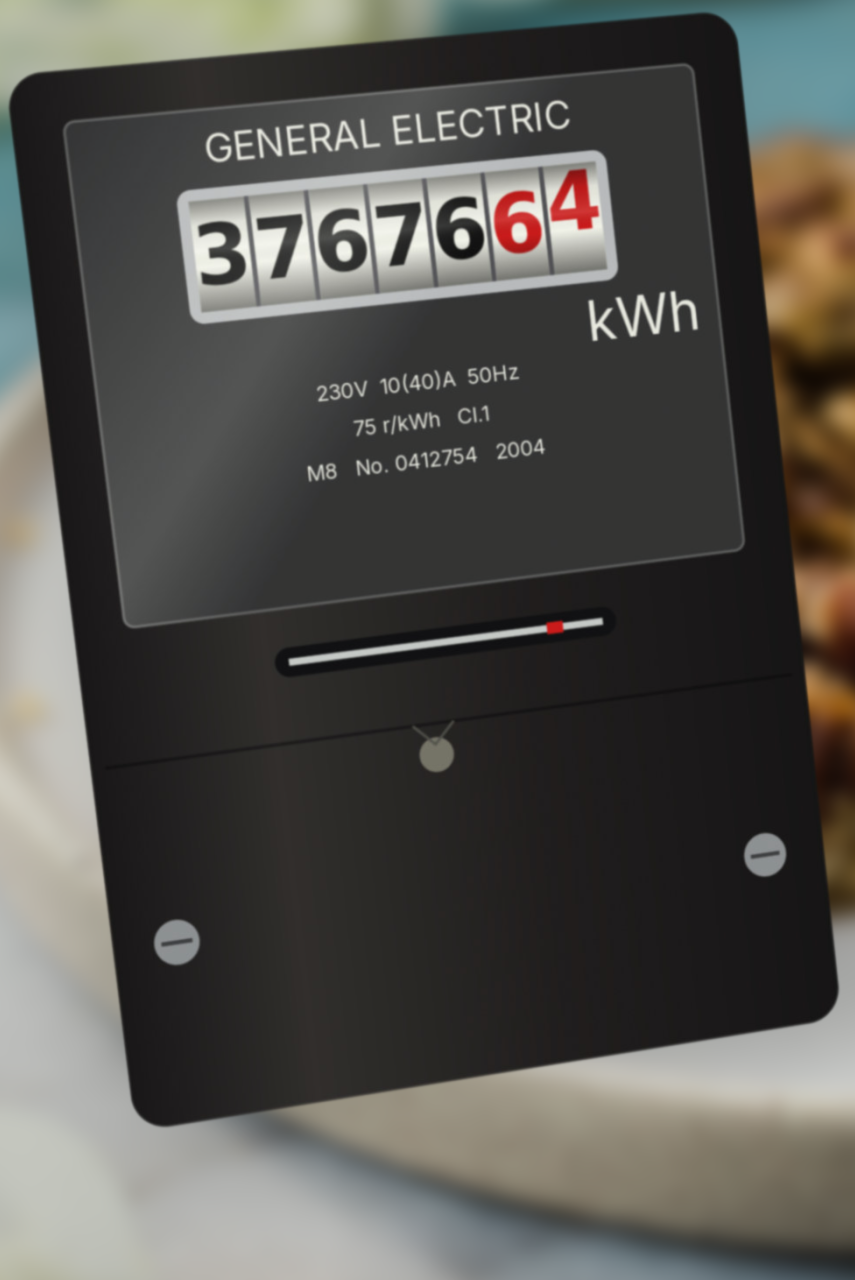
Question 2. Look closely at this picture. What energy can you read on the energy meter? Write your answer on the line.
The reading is 37676.64 kWh
